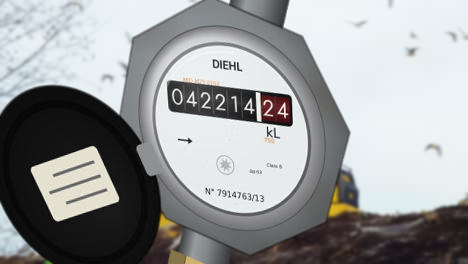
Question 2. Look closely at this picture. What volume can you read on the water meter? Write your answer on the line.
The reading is 42214.24 kL
